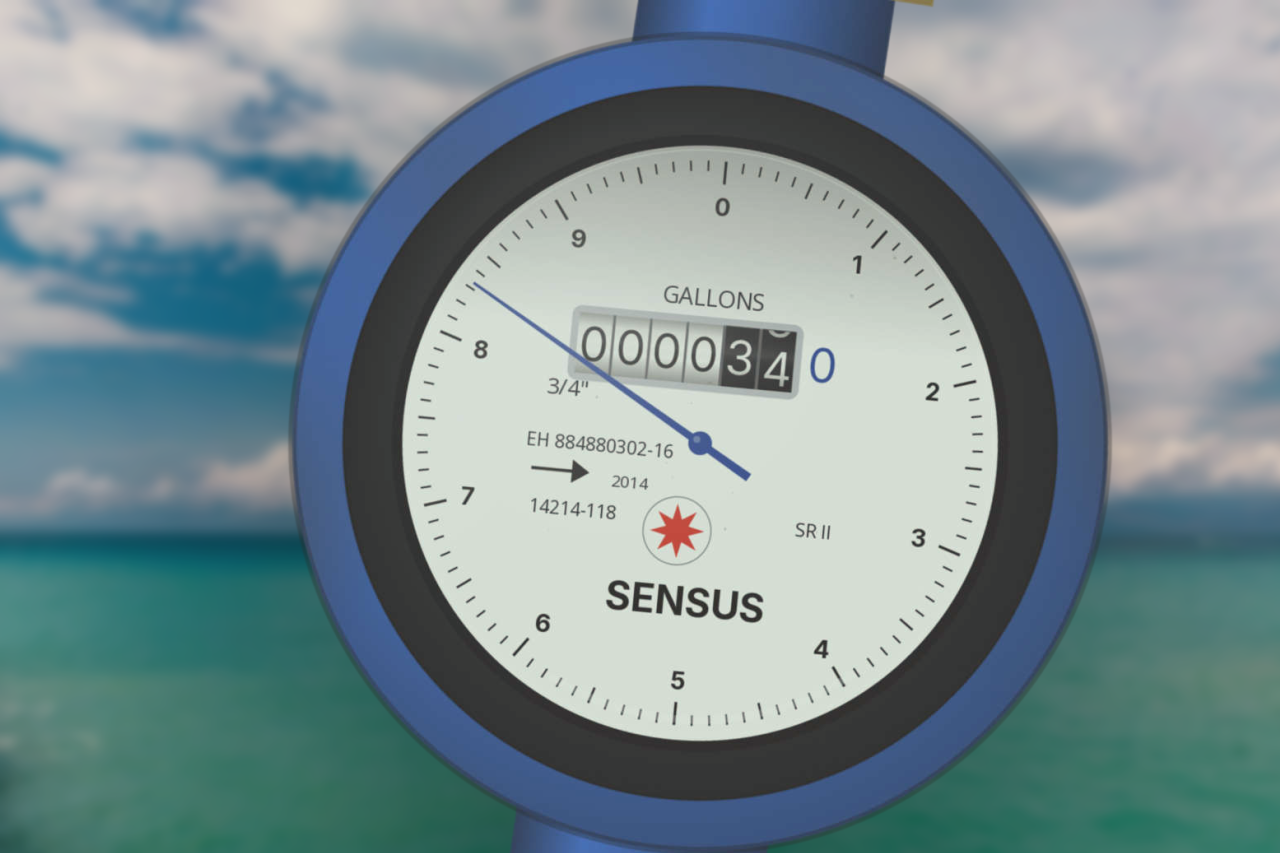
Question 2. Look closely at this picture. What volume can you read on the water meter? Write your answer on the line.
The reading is 338.3 gal
